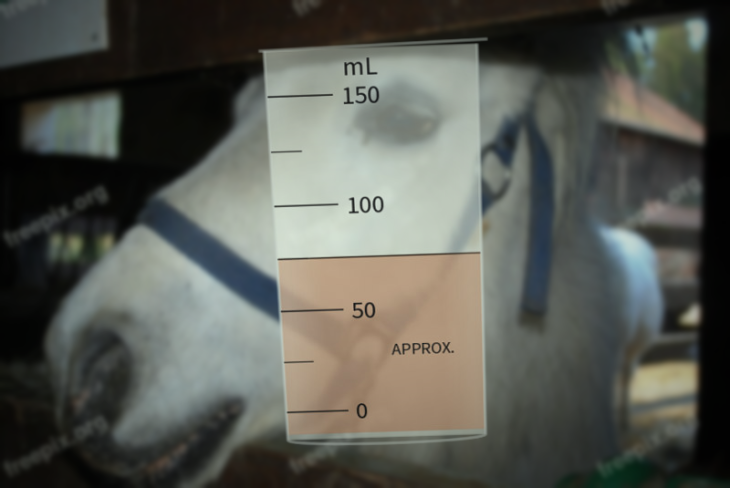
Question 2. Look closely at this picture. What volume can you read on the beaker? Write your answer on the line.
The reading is 75 mL
